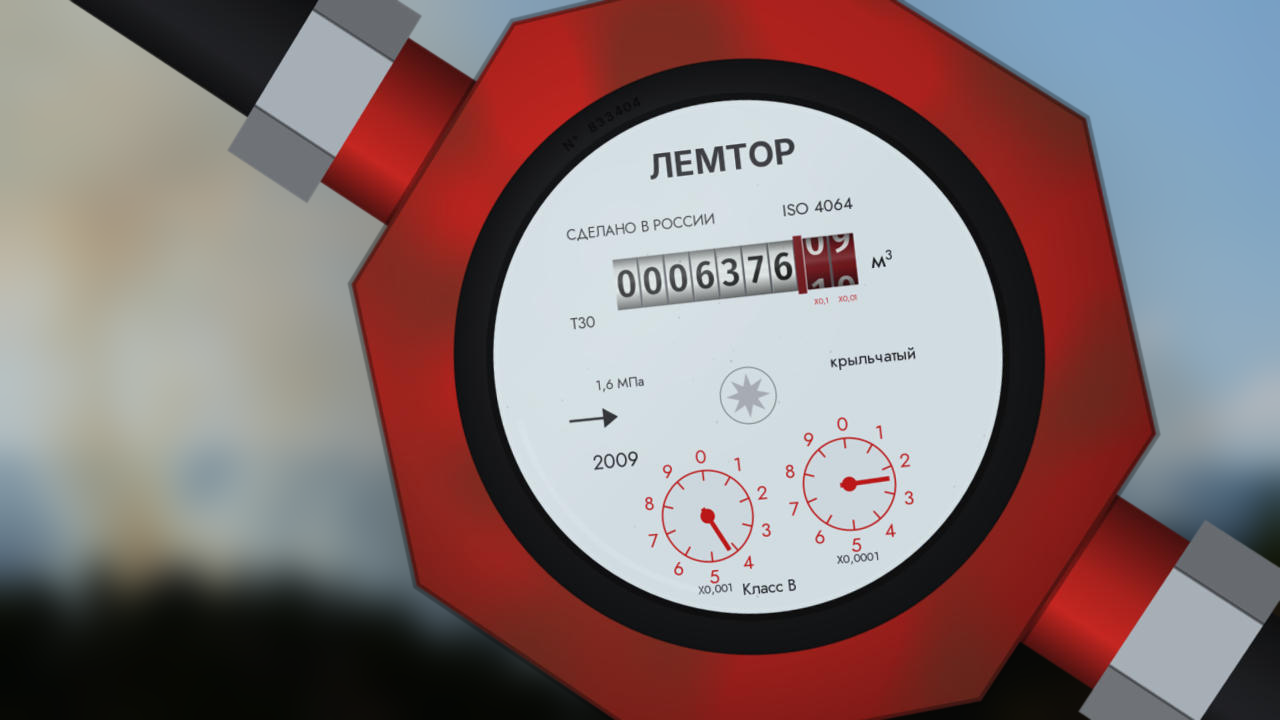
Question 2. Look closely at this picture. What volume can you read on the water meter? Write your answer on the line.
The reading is 6376.0942 m³
